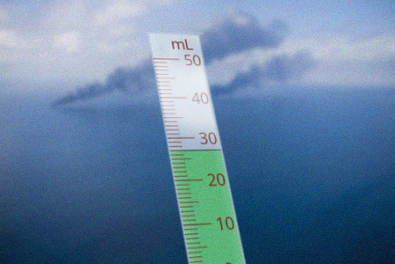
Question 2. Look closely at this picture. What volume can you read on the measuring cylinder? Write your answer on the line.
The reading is 27 mL
